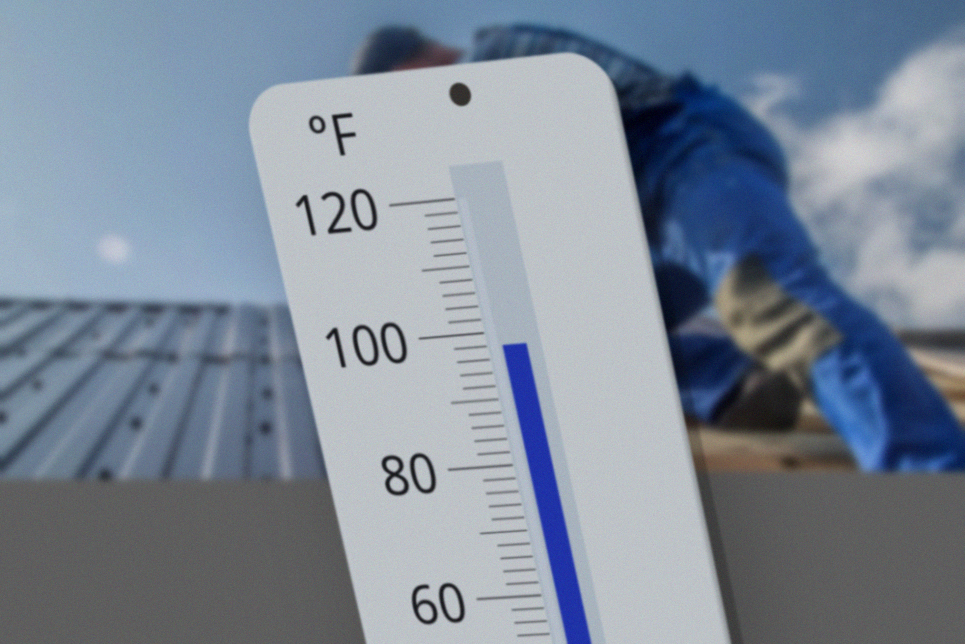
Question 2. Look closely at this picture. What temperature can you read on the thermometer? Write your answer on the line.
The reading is 98 °F
